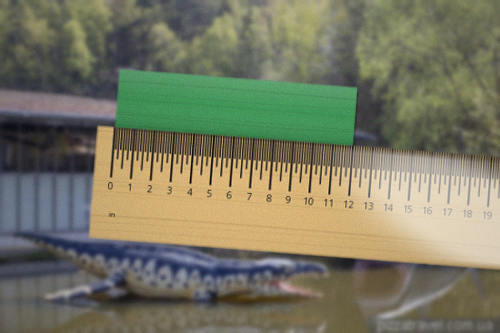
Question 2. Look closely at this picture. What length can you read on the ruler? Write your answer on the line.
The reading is 12 in
